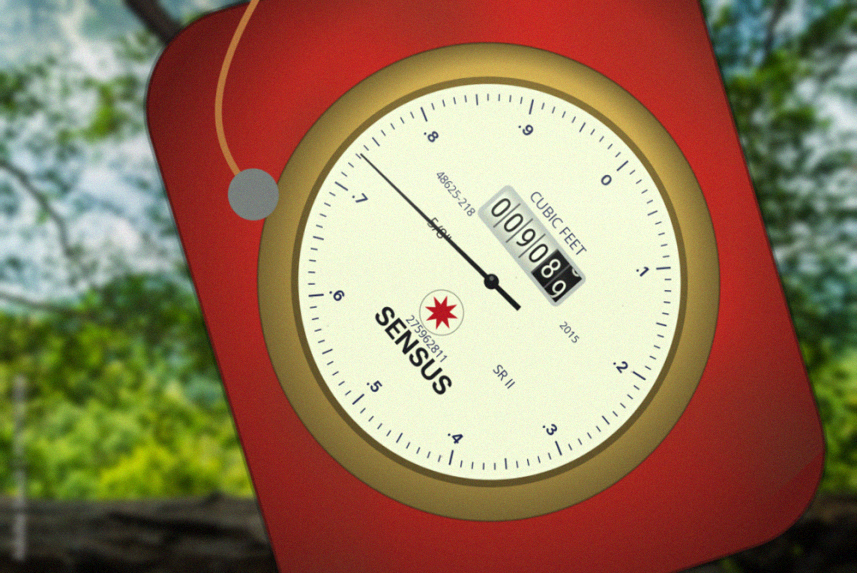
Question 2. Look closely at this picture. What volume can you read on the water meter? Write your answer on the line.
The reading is 9088.73 ft³
